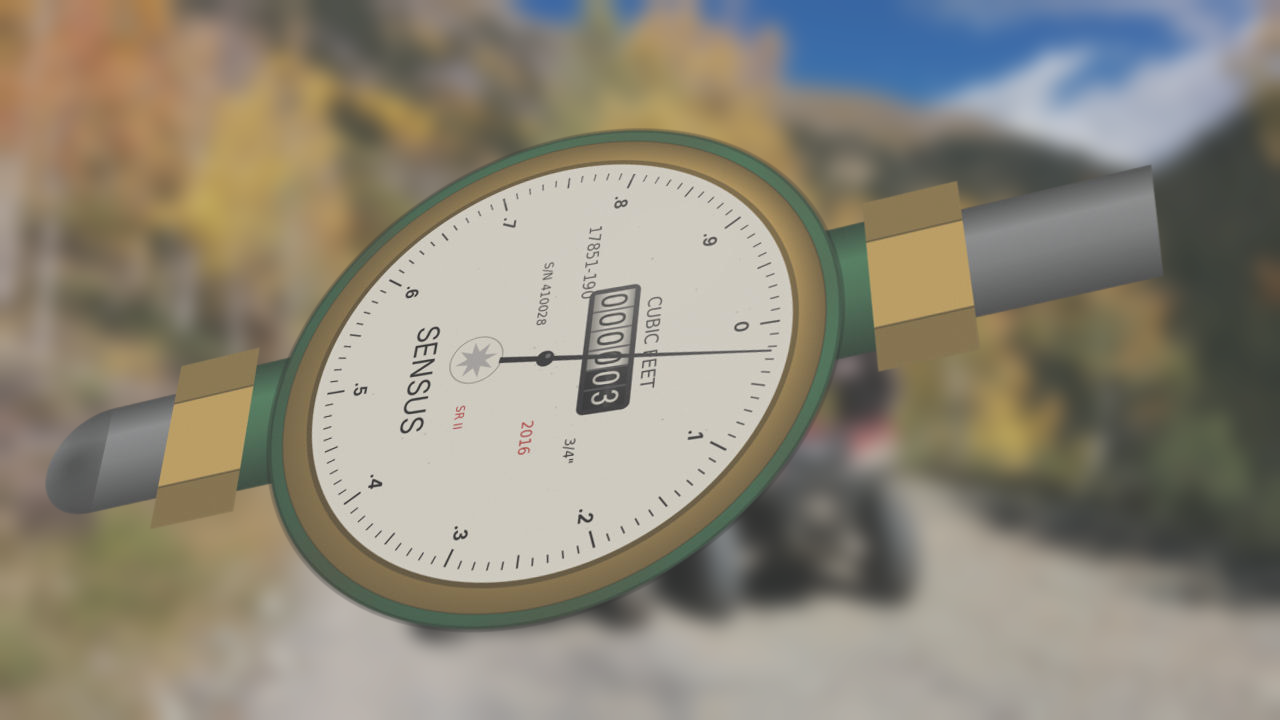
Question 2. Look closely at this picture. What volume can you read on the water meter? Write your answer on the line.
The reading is 3.02 ft³
